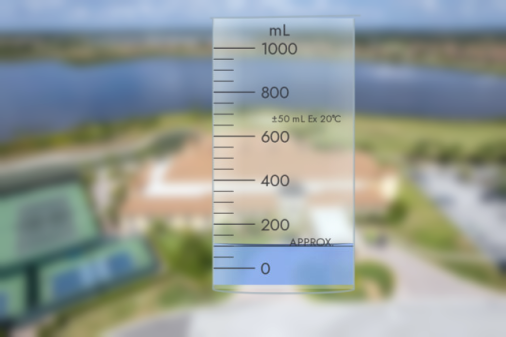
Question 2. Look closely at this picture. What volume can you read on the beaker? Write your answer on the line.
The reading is 100 mL
